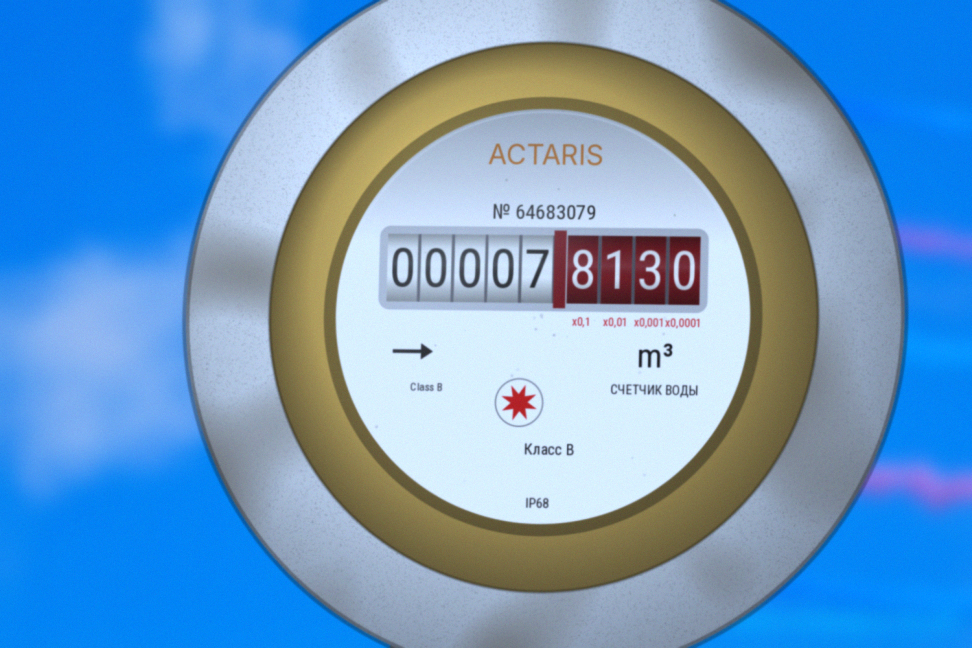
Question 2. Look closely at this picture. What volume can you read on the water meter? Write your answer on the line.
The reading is 7.8130 m³
